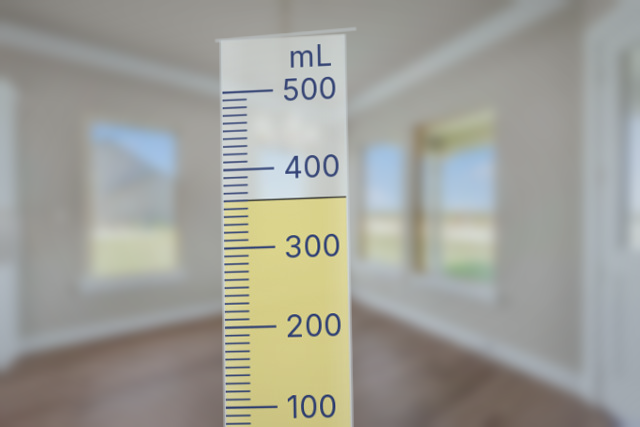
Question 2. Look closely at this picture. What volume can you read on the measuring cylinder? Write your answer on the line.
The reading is 360 mL
